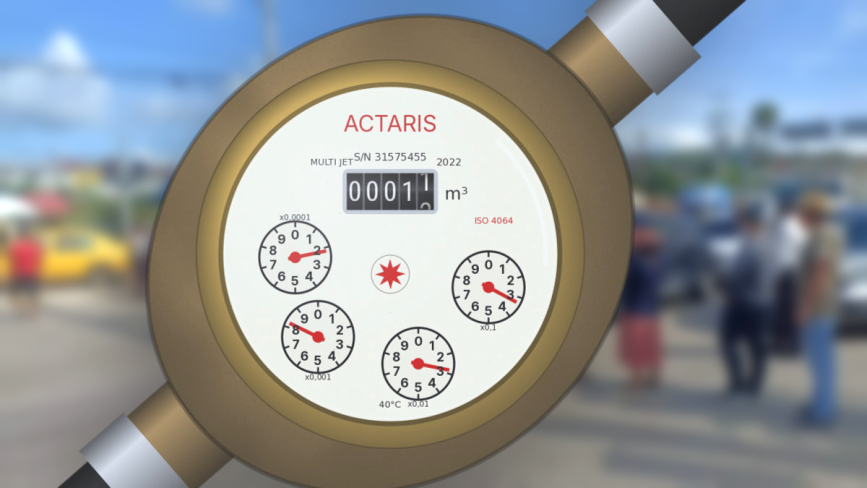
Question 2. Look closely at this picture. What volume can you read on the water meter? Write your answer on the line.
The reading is 11.3282 m³
